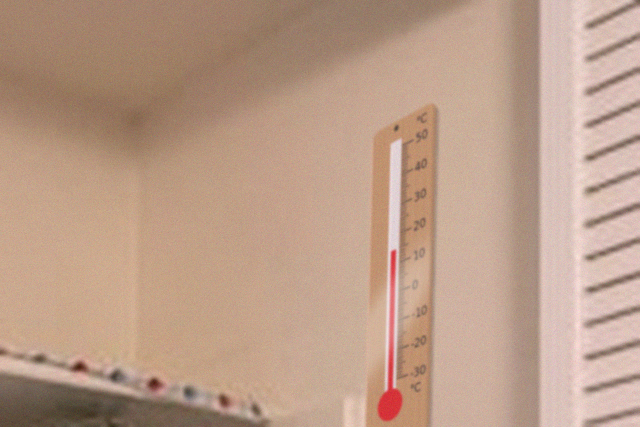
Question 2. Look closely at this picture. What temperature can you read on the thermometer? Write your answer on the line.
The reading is 15 °C
